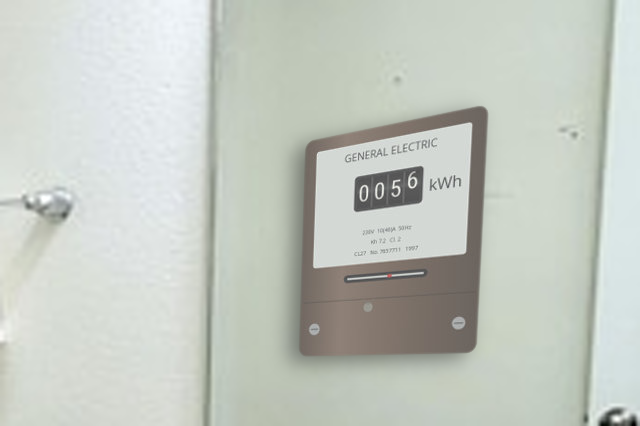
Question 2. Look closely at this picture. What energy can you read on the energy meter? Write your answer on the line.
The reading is 56 kWh
